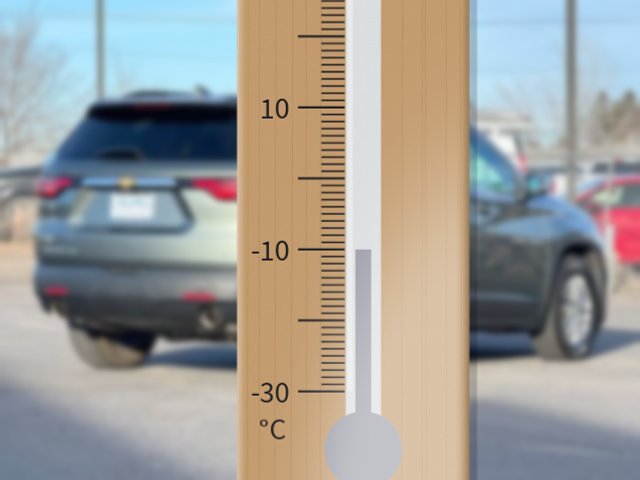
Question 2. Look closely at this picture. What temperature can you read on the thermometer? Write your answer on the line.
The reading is -10 °C
